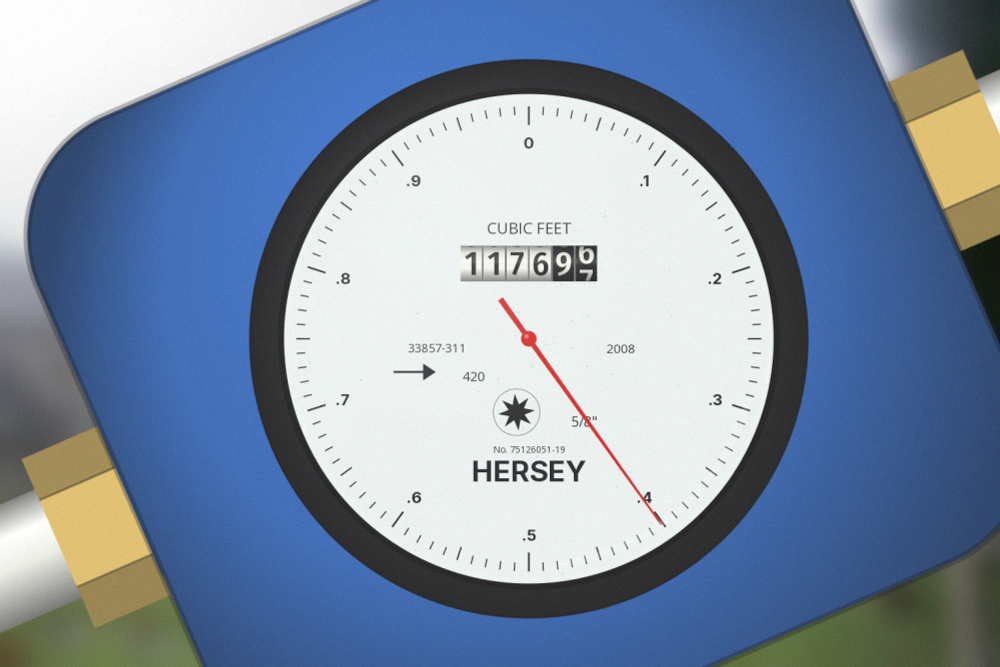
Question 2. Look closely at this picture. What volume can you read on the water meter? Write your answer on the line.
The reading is 117696.40 ft³
